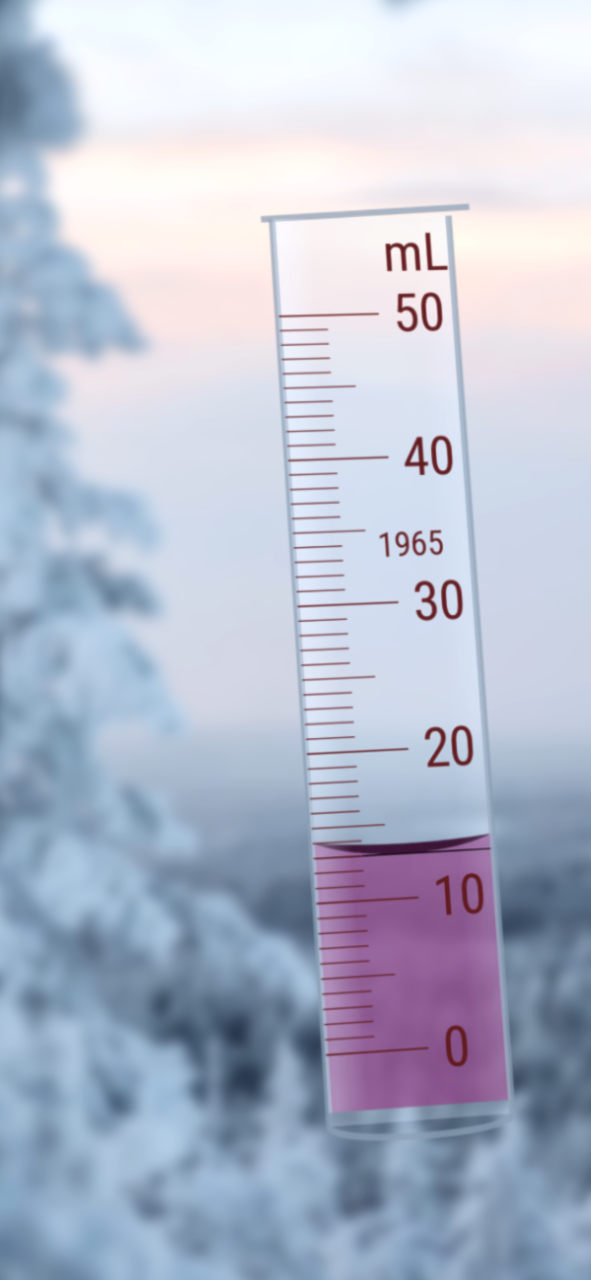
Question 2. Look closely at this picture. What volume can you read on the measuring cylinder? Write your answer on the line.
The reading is 13 mL
